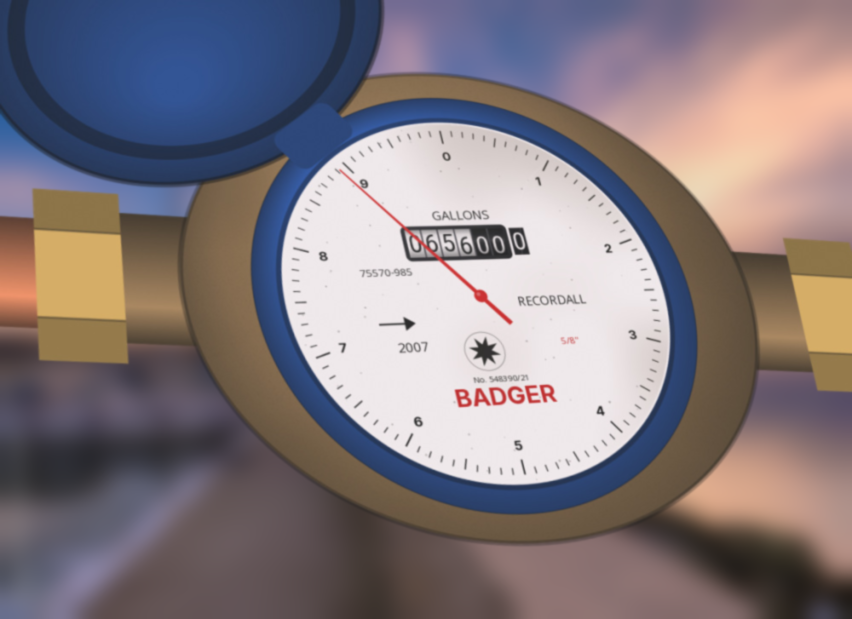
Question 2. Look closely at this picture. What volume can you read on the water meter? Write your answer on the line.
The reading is 655998.9 gal
